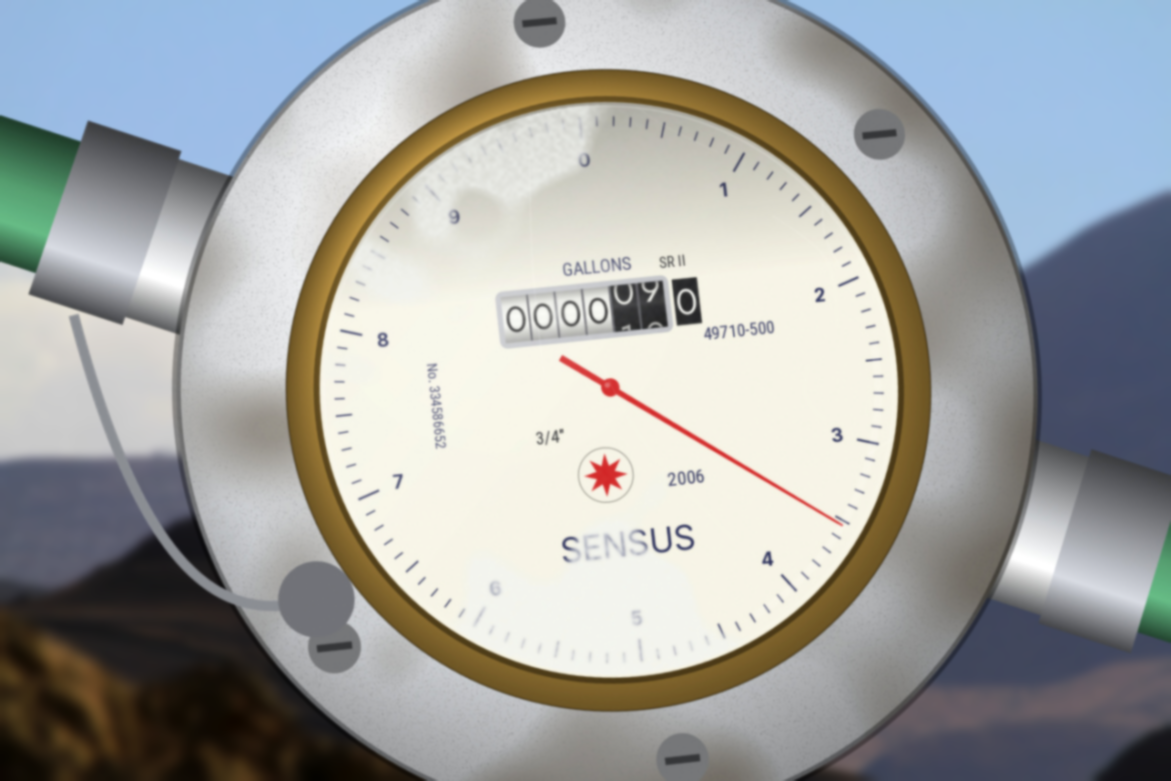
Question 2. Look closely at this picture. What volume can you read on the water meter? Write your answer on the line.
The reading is 93.5 gal
